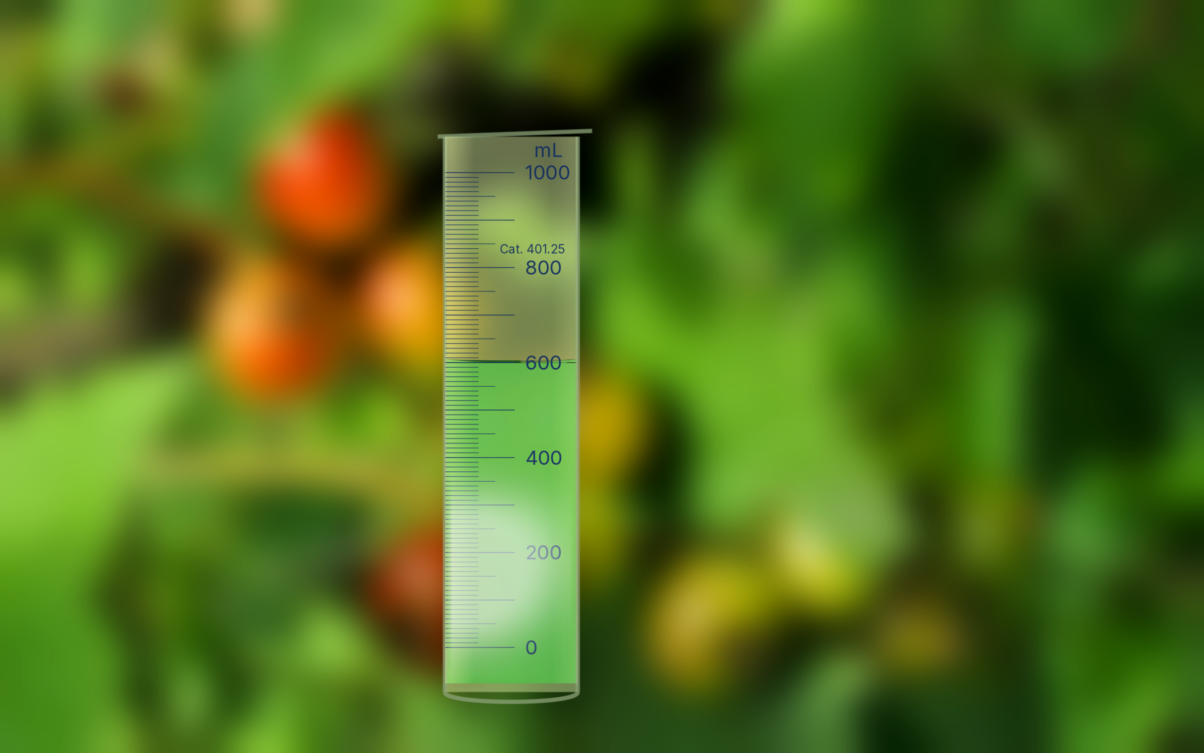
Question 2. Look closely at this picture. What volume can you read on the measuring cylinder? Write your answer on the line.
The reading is 600 mL
